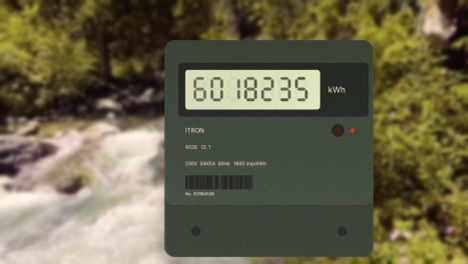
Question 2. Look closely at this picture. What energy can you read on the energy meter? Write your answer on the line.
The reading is 6018235 kWh
